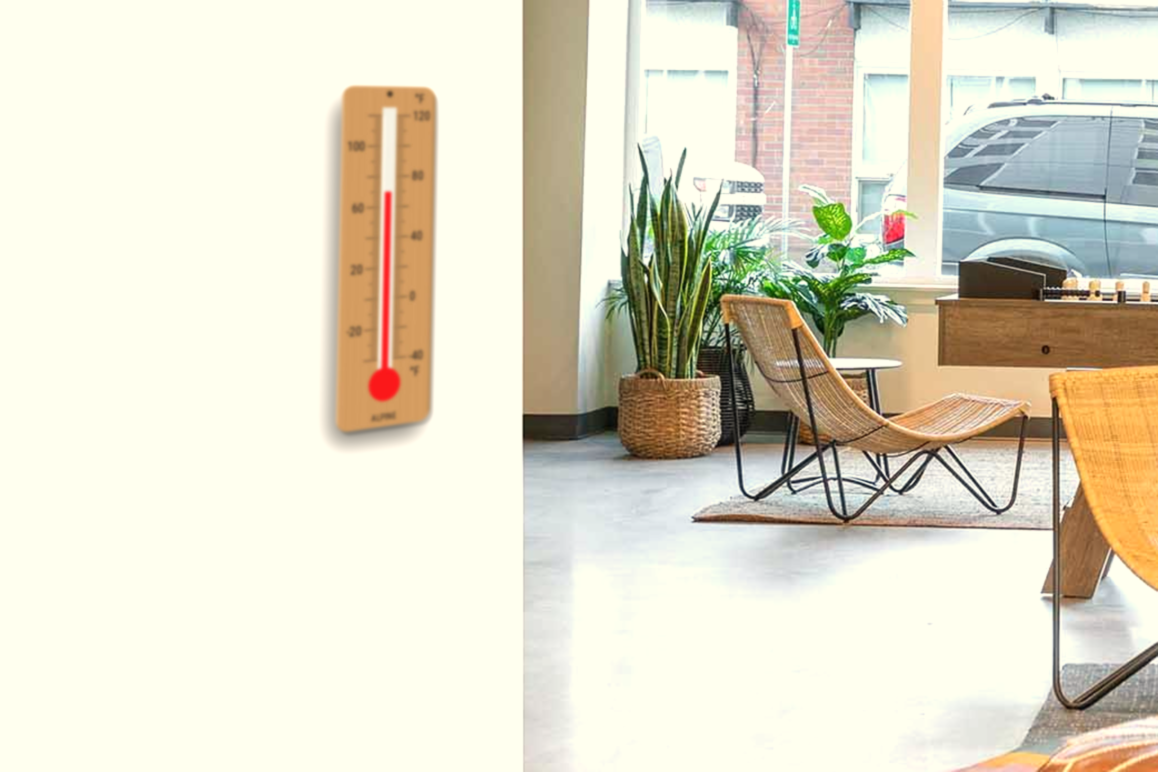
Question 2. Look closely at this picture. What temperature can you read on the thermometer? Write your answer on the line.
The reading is 70 °F
